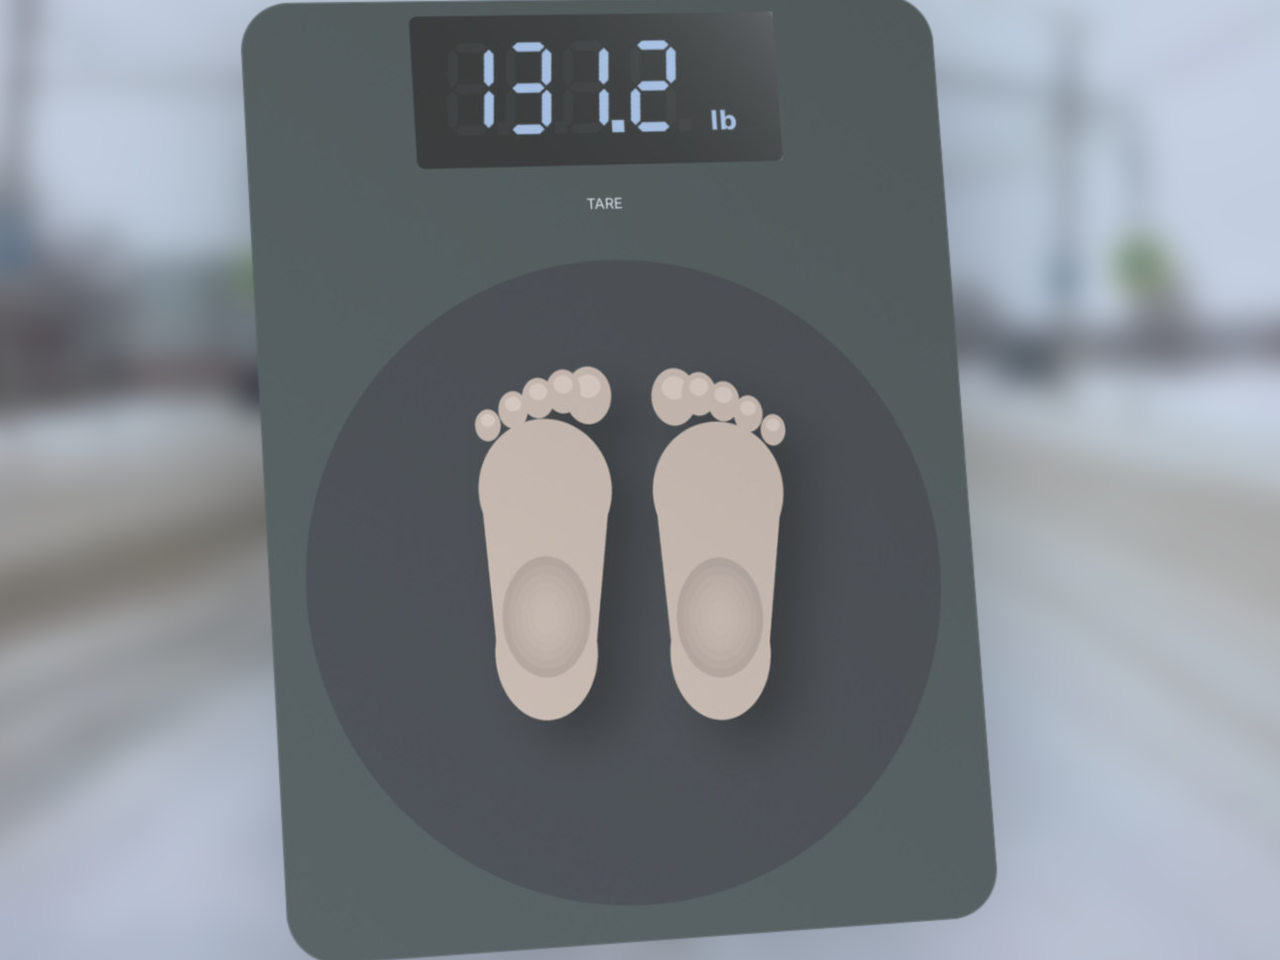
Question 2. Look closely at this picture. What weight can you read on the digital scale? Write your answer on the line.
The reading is 131.2 lb
